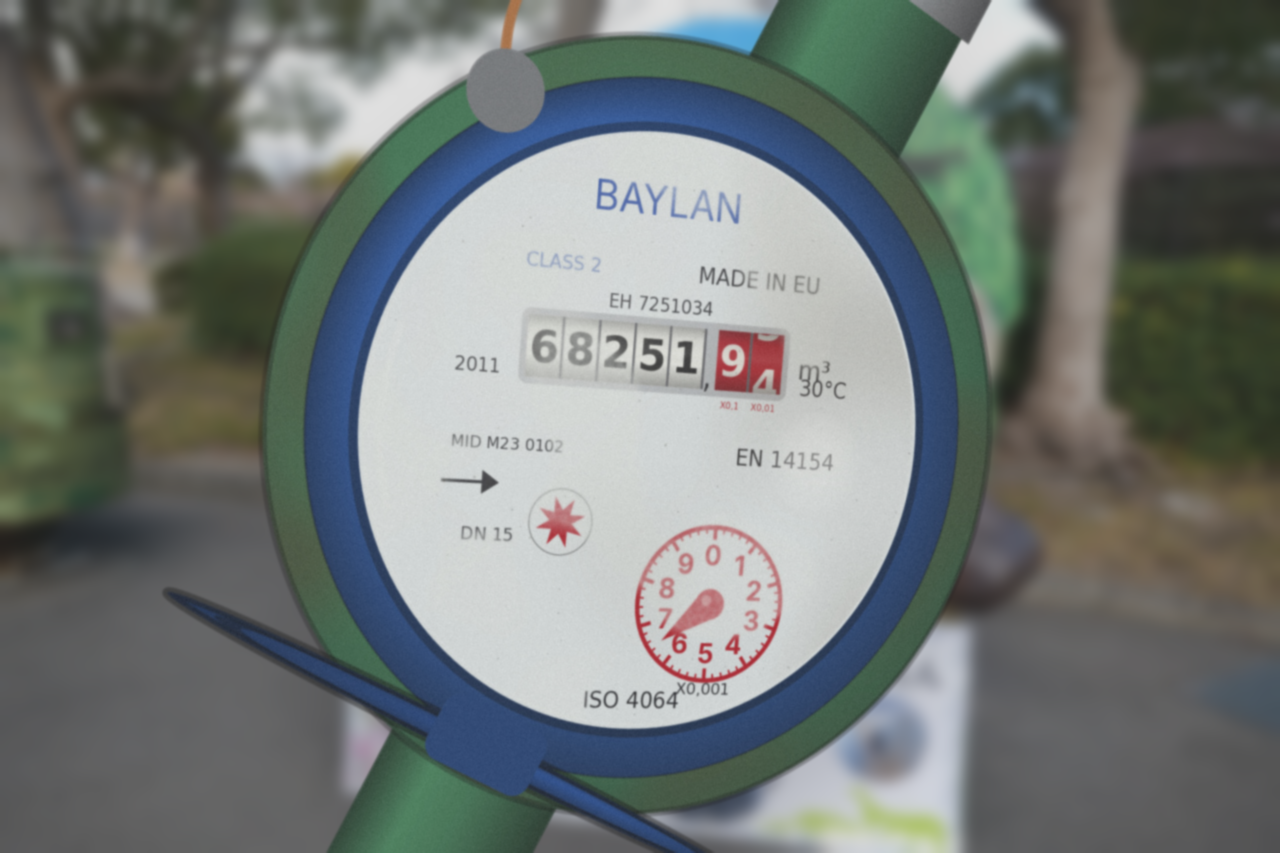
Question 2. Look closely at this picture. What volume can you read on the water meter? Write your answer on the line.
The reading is 68251.936 m³
